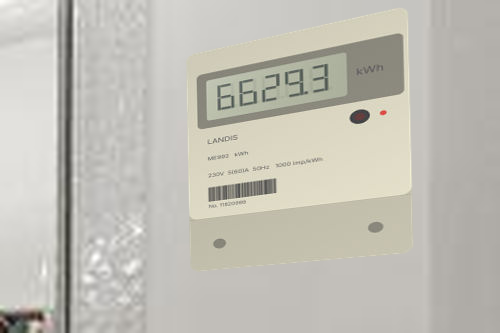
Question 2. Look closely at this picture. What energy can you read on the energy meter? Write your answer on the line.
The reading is 6629.3 kWh
